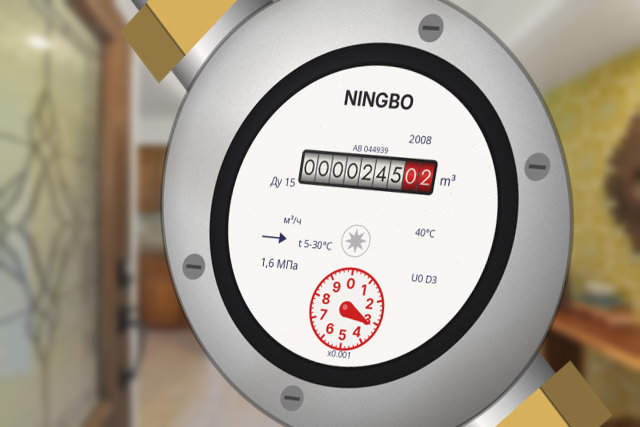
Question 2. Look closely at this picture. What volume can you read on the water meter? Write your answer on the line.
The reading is 245.023 m³
